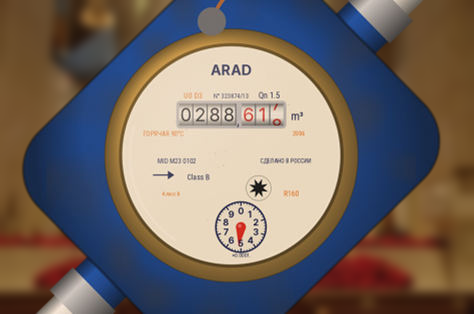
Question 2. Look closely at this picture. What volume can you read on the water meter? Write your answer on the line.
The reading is 288.6175 m³
